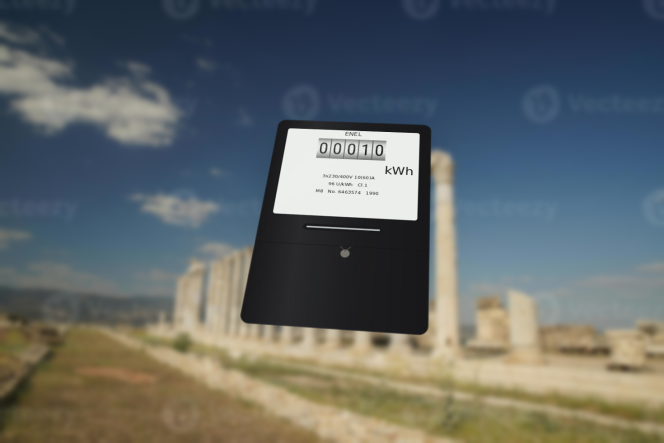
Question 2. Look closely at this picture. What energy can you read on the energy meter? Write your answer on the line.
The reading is 10 kWh
